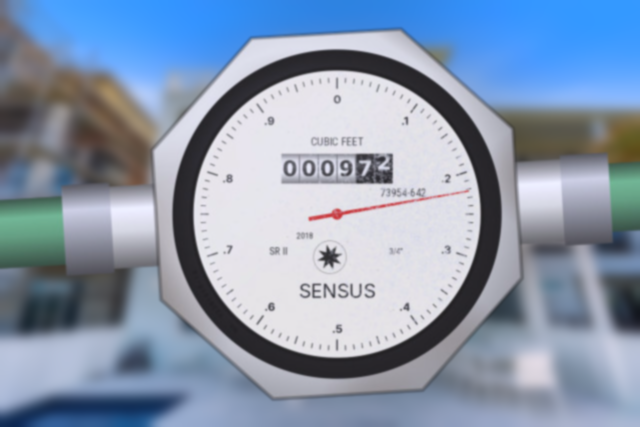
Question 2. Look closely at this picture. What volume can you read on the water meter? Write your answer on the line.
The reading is 972.22 ft³
